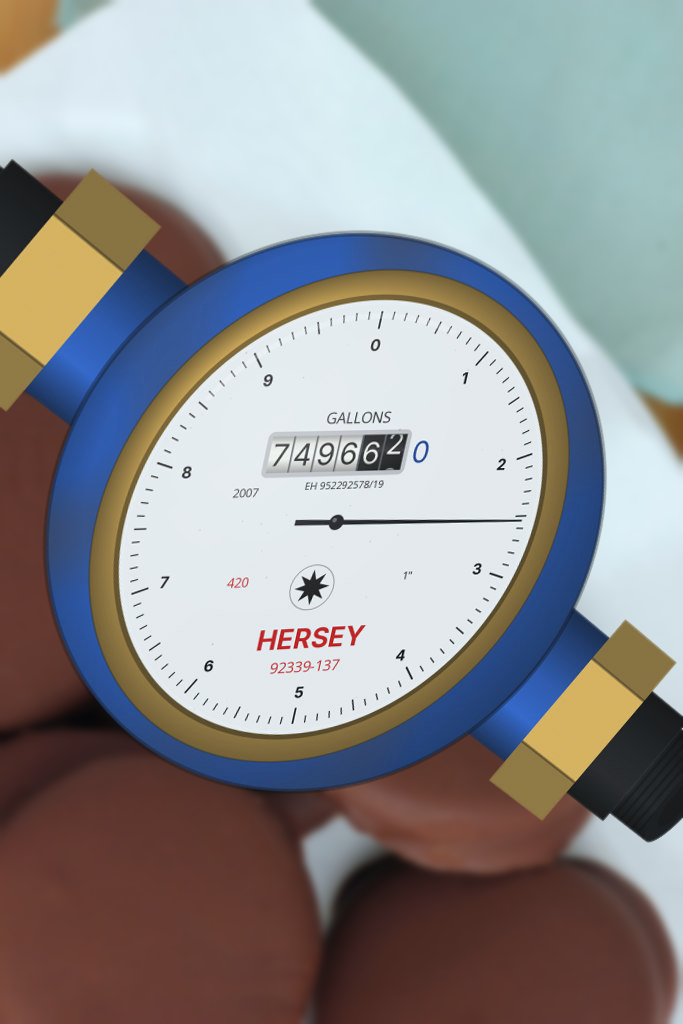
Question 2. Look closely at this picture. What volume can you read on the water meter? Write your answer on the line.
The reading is 7496622.5 gal
